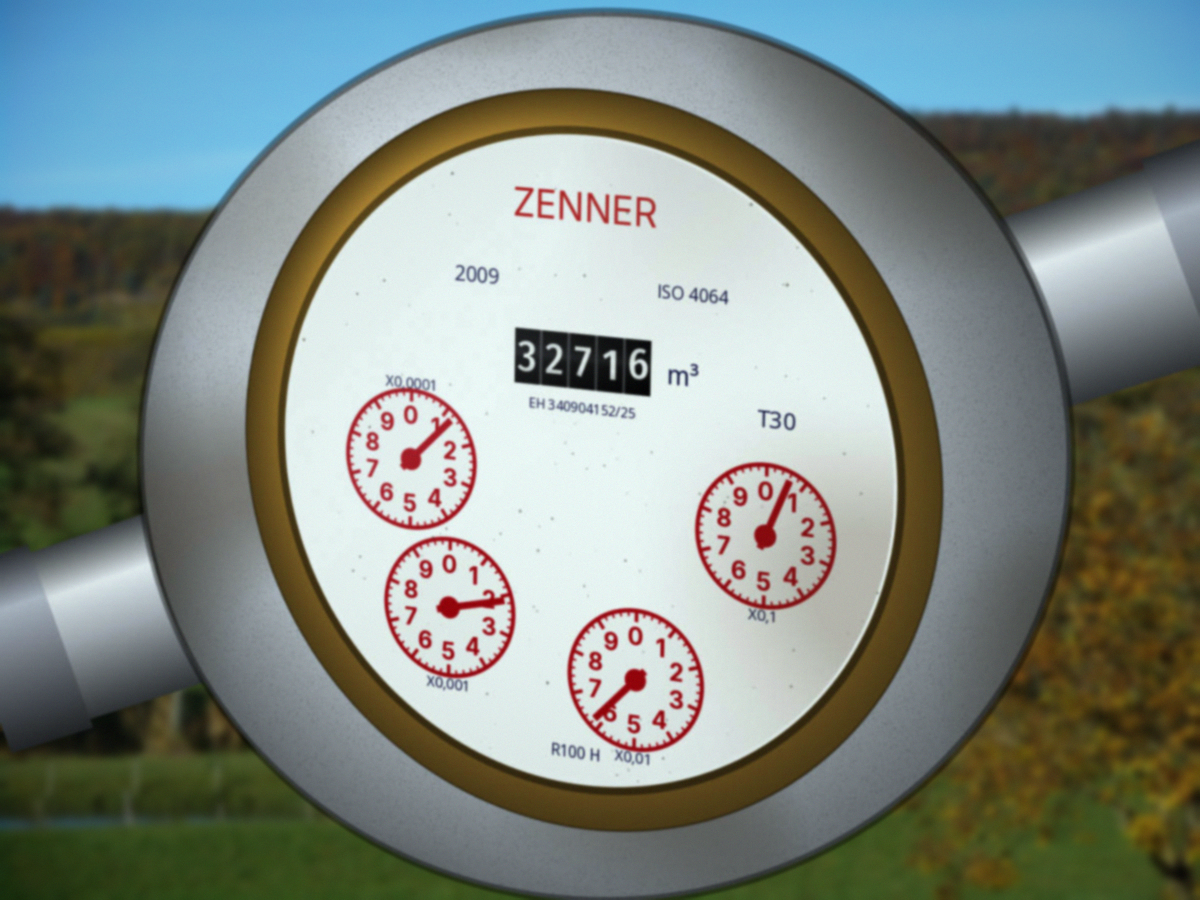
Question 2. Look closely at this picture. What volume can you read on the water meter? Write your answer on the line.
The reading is 32716.0621 m³
